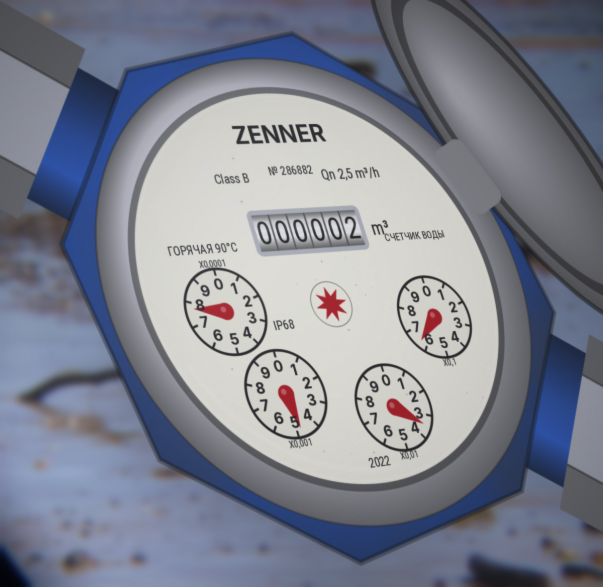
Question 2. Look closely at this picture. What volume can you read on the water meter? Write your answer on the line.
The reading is 2.6347 m³
